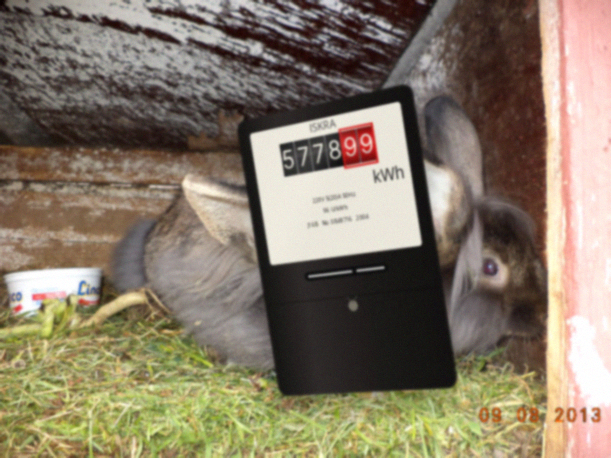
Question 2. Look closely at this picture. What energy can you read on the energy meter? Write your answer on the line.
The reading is 5778.99 kWh
